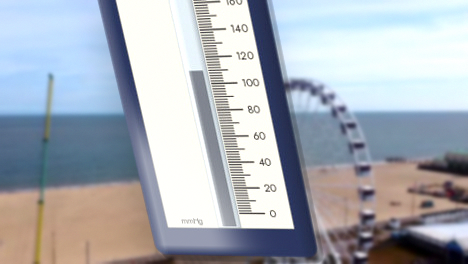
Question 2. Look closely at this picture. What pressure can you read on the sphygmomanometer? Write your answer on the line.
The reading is 110 mmHg
